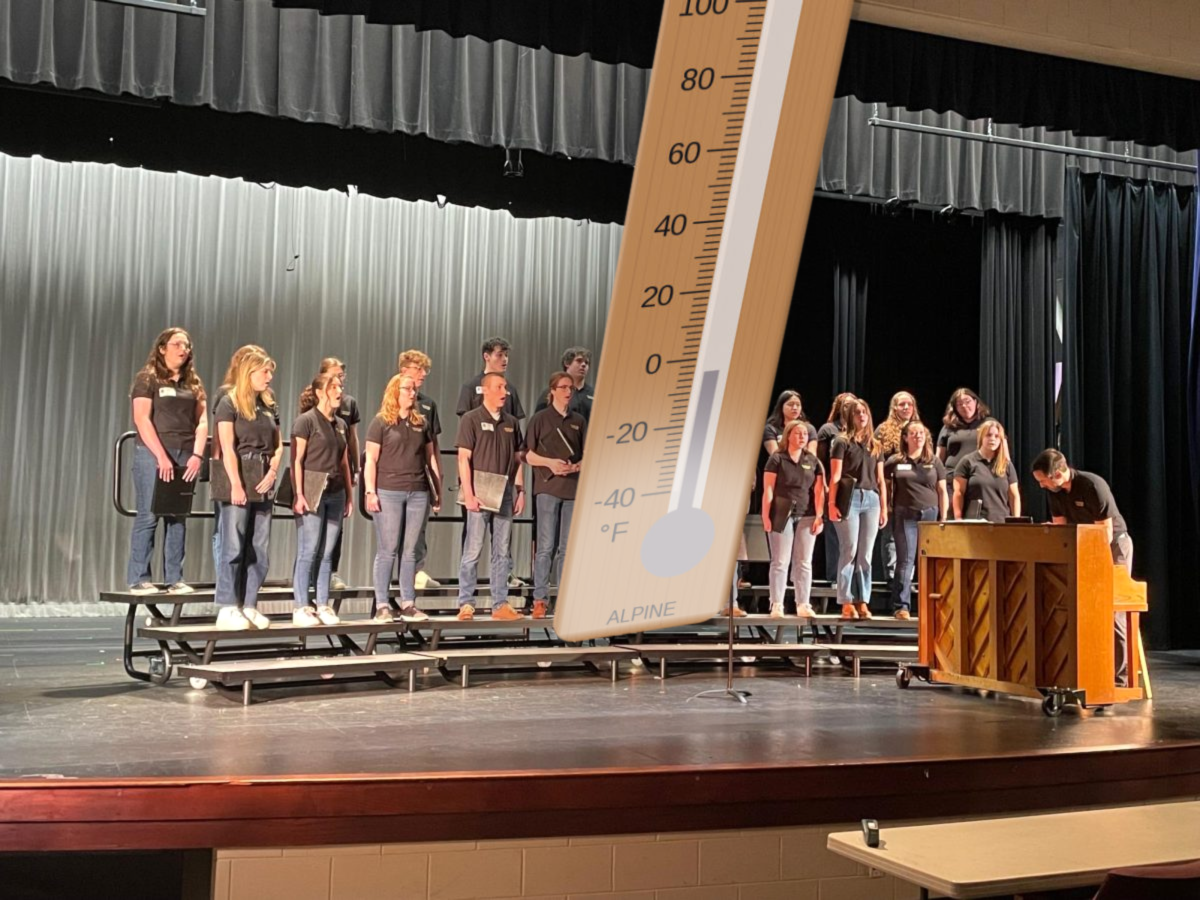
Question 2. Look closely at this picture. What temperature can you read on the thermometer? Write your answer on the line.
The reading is -4 °F
